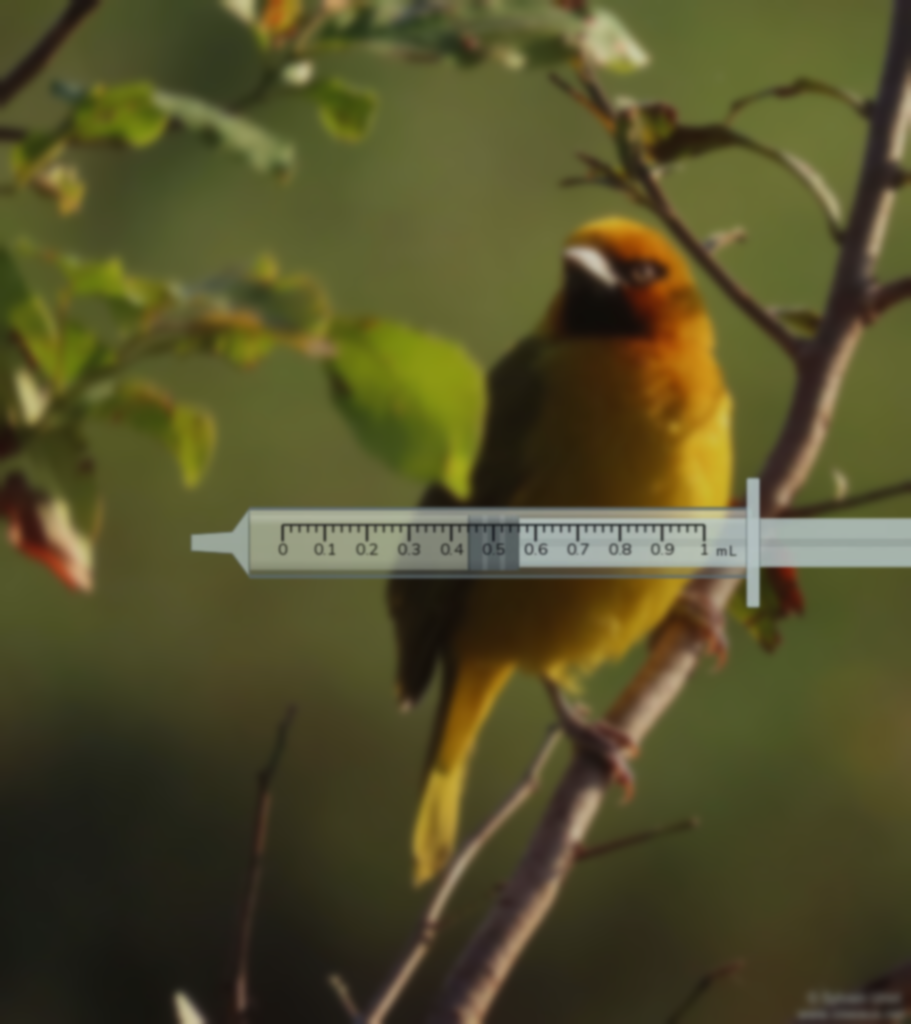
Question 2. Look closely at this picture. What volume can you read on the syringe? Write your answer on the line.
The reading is 0.44 mL
